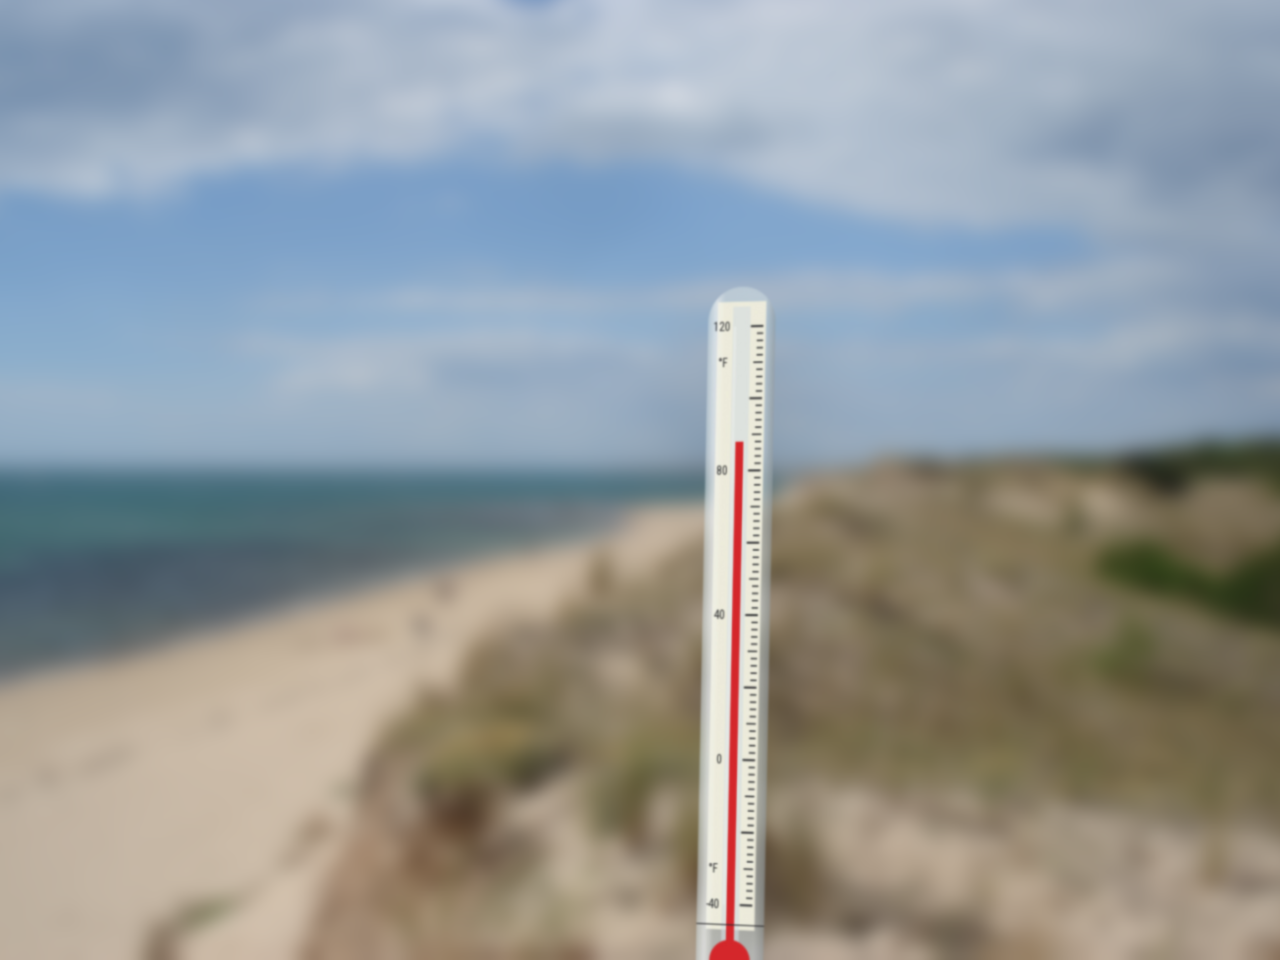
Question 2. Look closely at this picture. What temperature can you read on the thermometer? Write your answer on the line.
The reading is 88 °F
